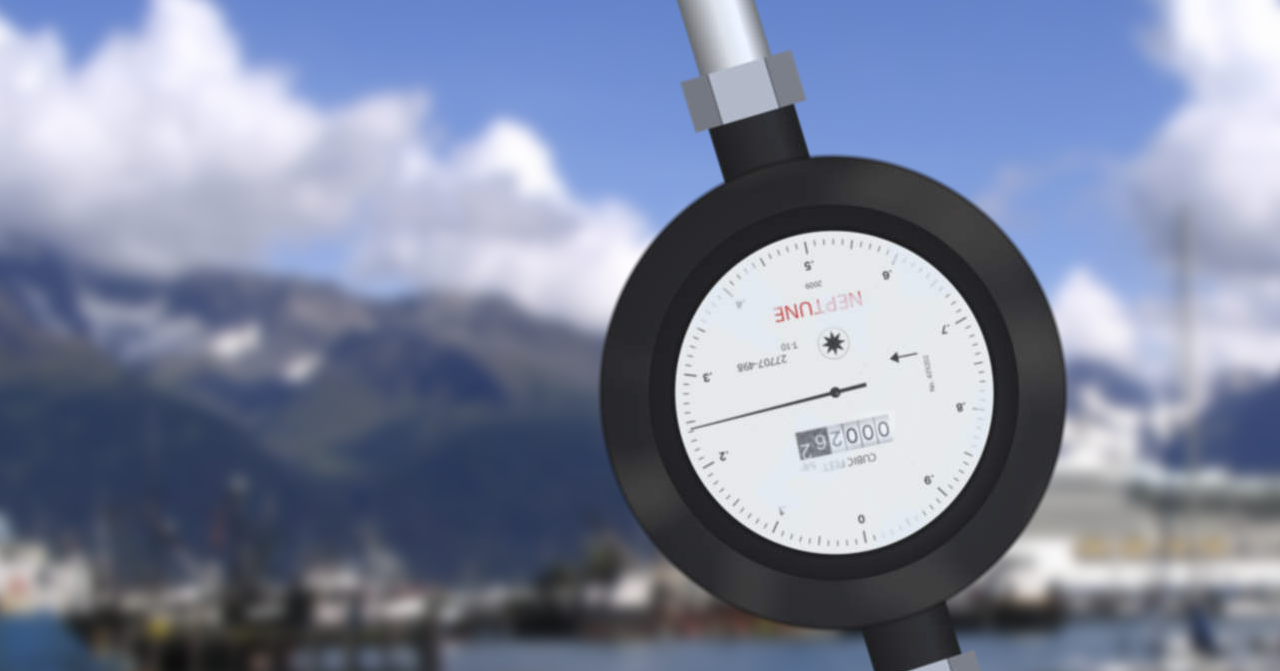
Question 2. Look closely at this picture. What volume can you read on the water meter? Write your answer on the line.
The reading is 262.24 ft³
